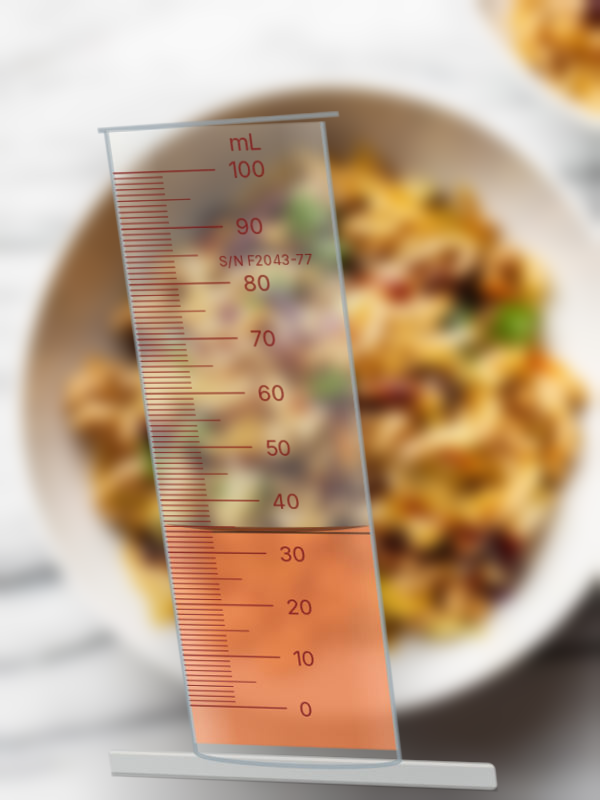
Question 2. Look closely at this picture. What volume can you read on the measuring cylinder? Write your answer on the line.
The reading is 34 mL
